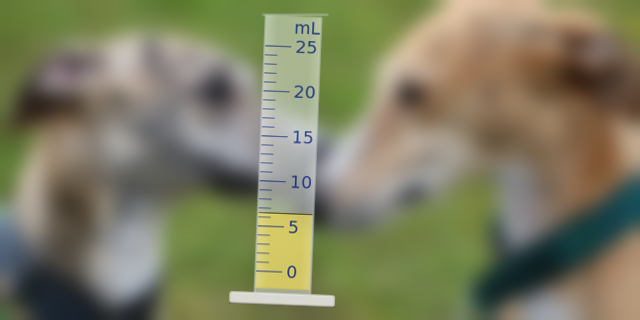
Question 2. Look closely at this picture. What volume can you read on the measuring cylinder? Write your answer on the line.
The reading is 6.5 mL
